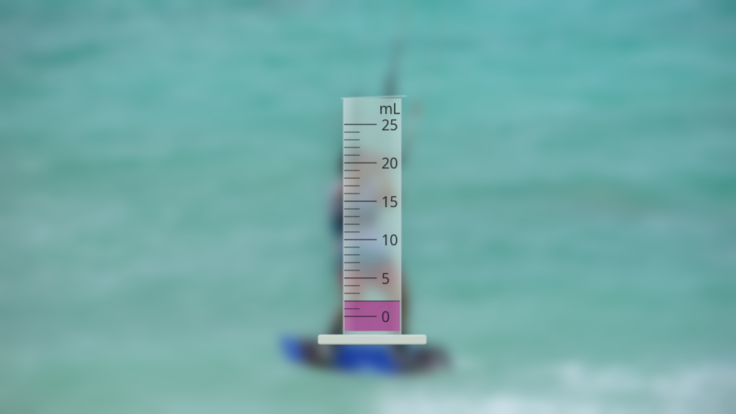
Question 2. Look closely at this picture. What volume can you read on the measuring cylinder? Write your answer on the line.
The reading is 2 mL
